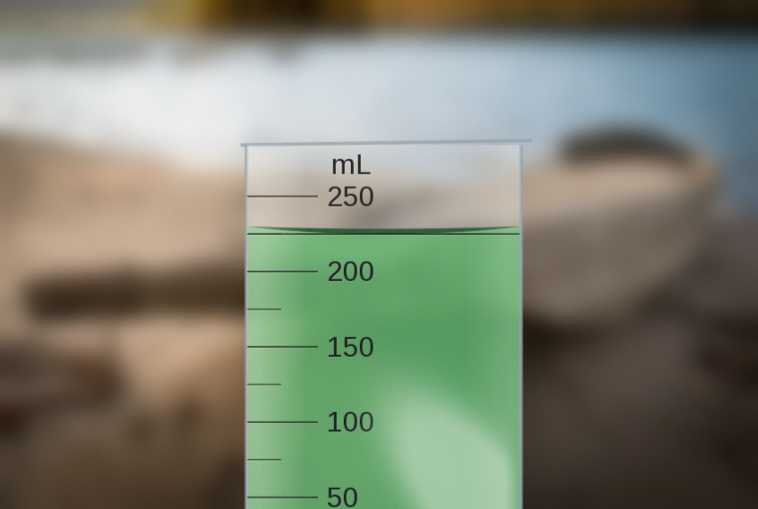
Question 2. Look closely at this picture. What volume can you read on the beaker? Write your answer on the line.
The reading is 225 mL
